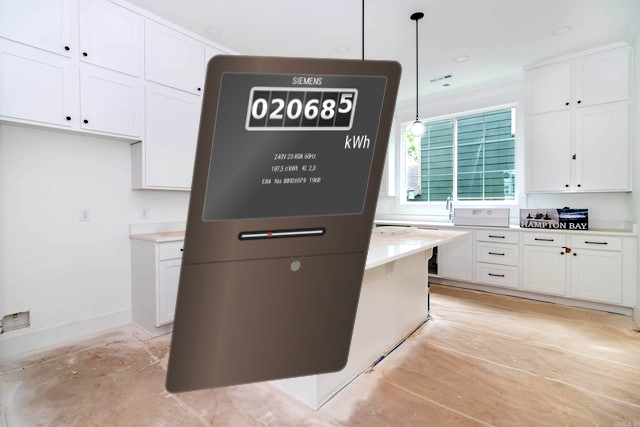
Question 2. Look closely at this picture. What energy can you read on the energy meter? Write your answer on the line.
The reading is 20685 kWh
